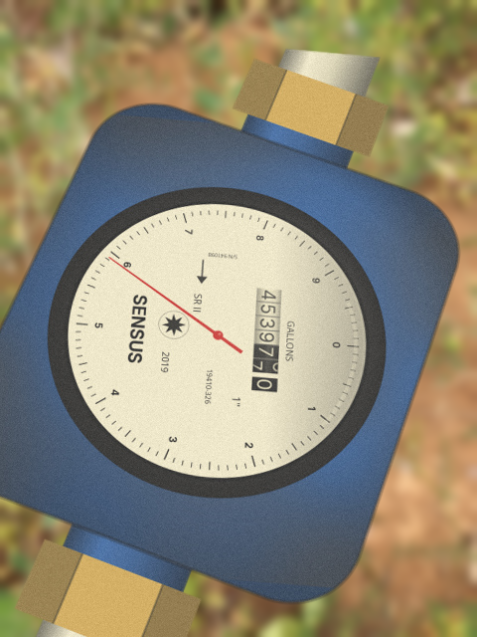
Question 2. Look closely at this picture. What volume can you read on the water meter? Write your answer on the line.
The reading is 4539765.9 gal
